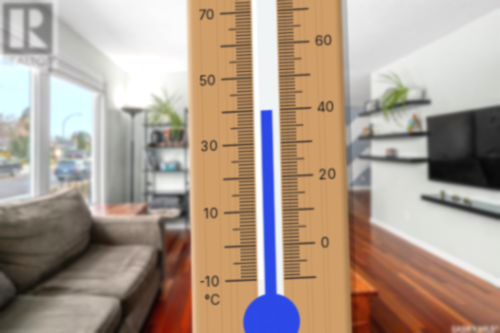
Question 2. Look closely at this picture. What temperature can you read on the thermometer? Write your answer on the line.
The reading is 40 °C
